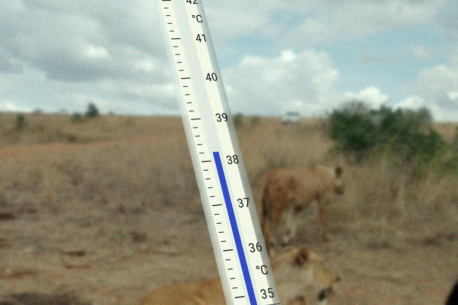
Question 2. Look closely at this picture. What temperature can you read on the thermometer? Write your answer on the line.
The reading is 38.2 °C
